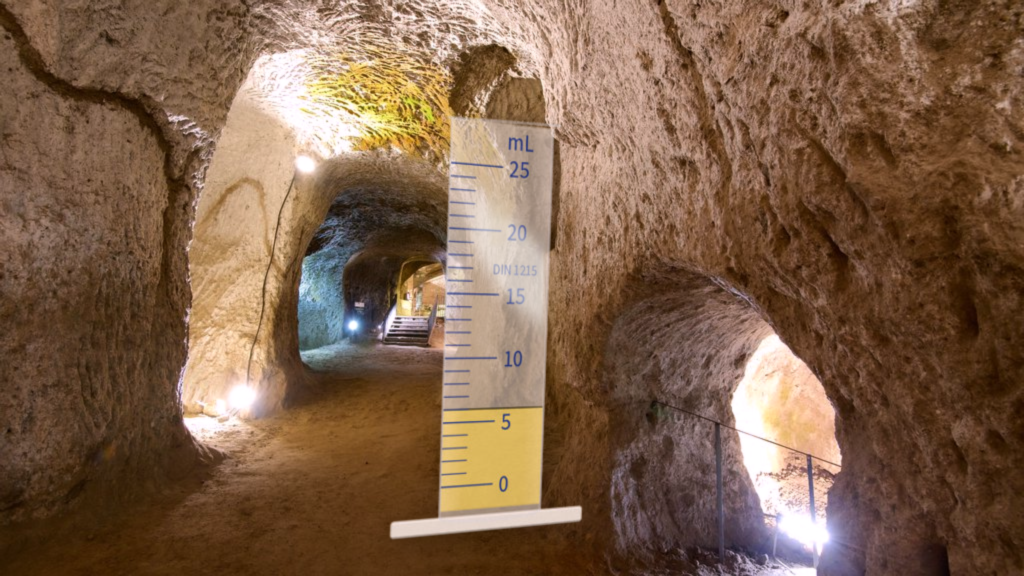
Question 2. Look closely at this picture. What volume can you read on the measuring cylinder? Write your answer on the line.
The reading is 6 mL
